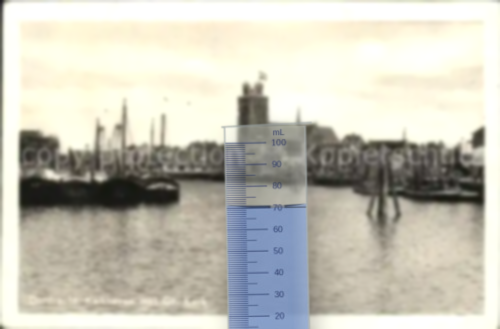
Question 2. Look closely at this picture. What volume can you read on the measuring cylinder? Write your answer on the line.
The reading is 70 mL
